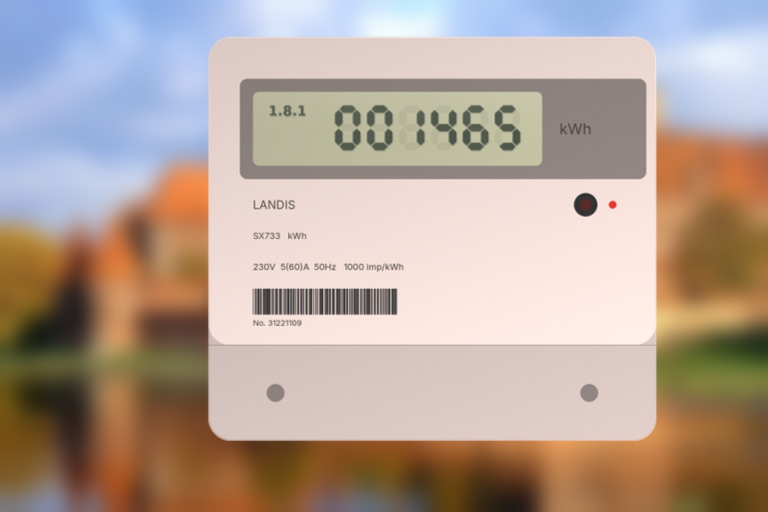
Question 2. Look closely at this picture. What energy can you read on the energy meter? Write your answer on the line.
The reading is 1465 kWh
